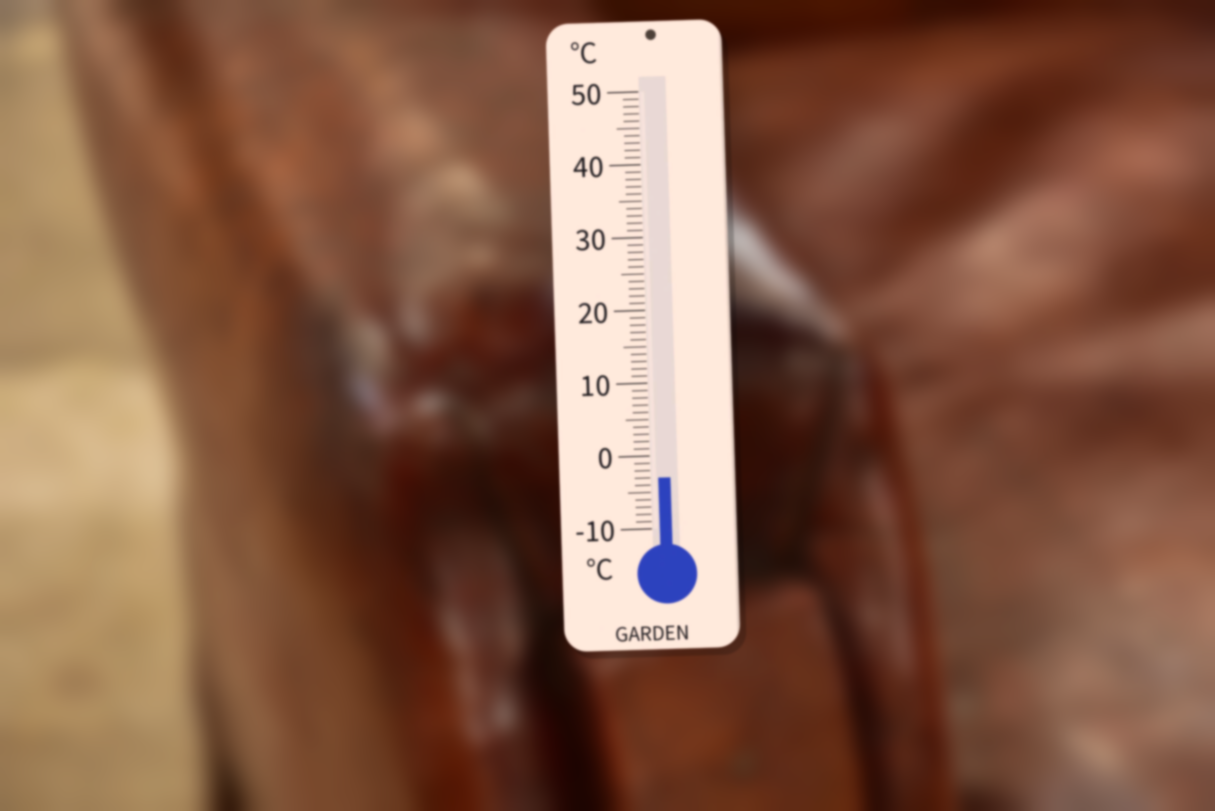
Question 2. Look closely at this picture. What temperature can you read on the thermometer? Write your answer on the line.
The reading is -3 °C
